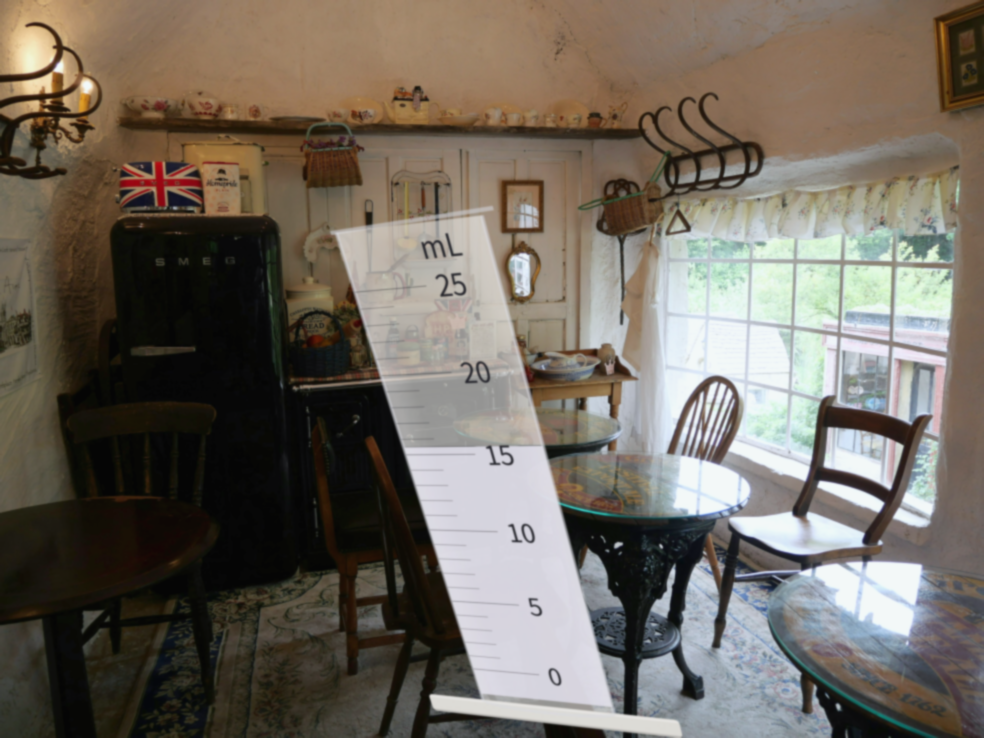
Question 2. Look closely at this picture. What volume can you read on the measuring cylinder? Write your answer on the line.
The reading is 15.5 mL
